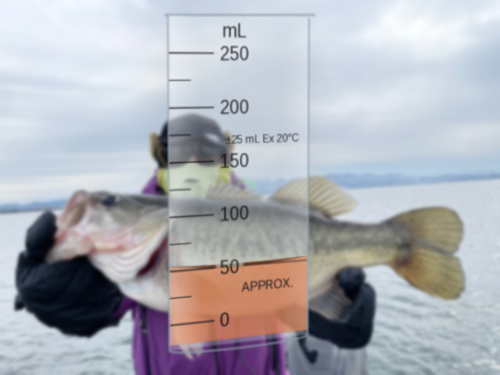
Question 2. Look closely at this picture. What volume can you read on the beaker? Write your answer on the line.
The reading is 50 mL
